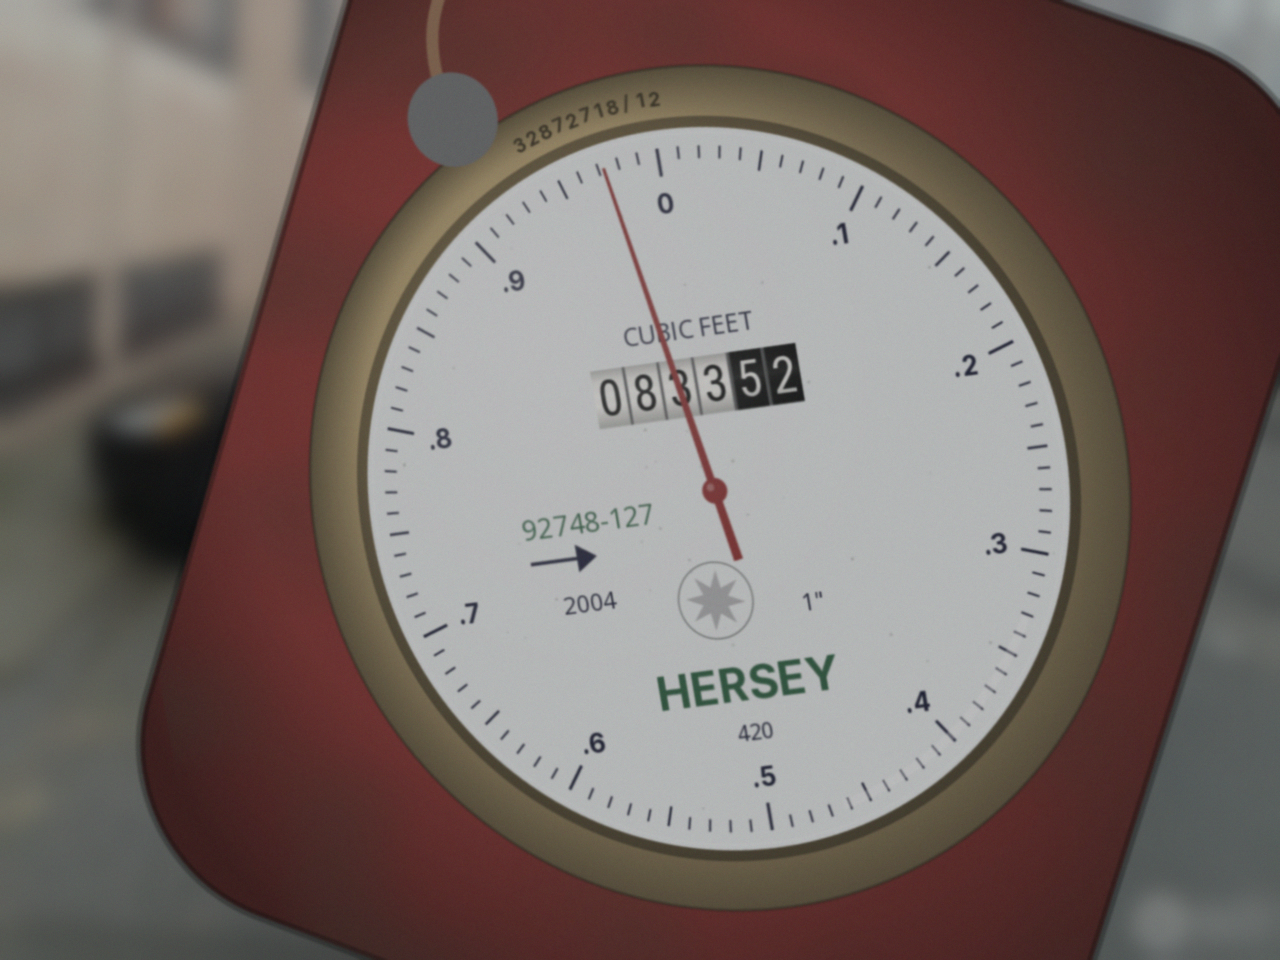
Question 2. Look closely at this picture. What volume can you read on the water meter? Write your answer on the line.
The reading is 83351.97 ft³
